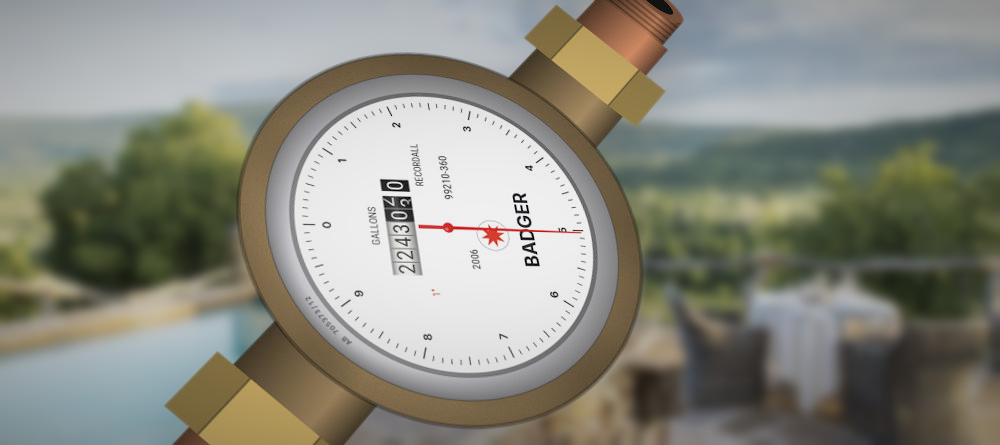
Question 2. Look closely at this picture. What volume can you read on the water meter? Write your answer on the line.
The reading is 2243025.0 gal
